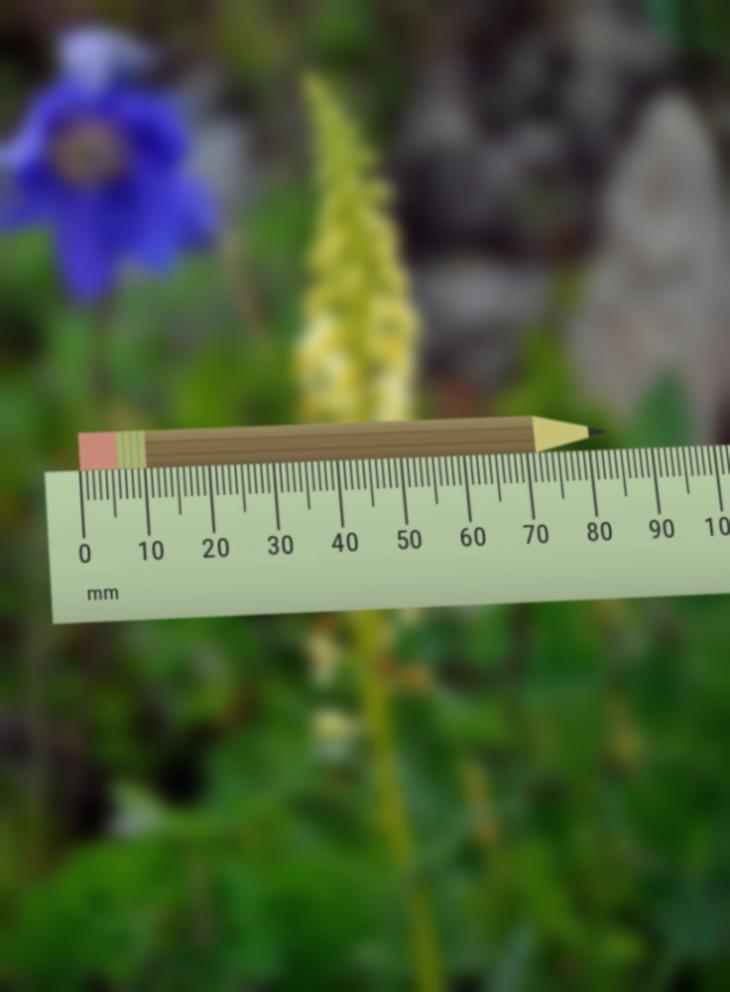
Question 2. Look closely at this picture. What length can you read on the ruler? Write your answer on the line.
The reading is 83 mm
